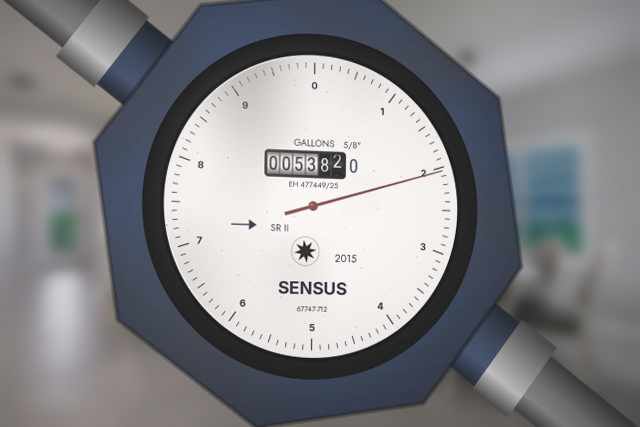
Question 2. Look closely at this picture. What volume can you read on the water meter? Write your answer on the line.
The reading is 53822.0 gal
